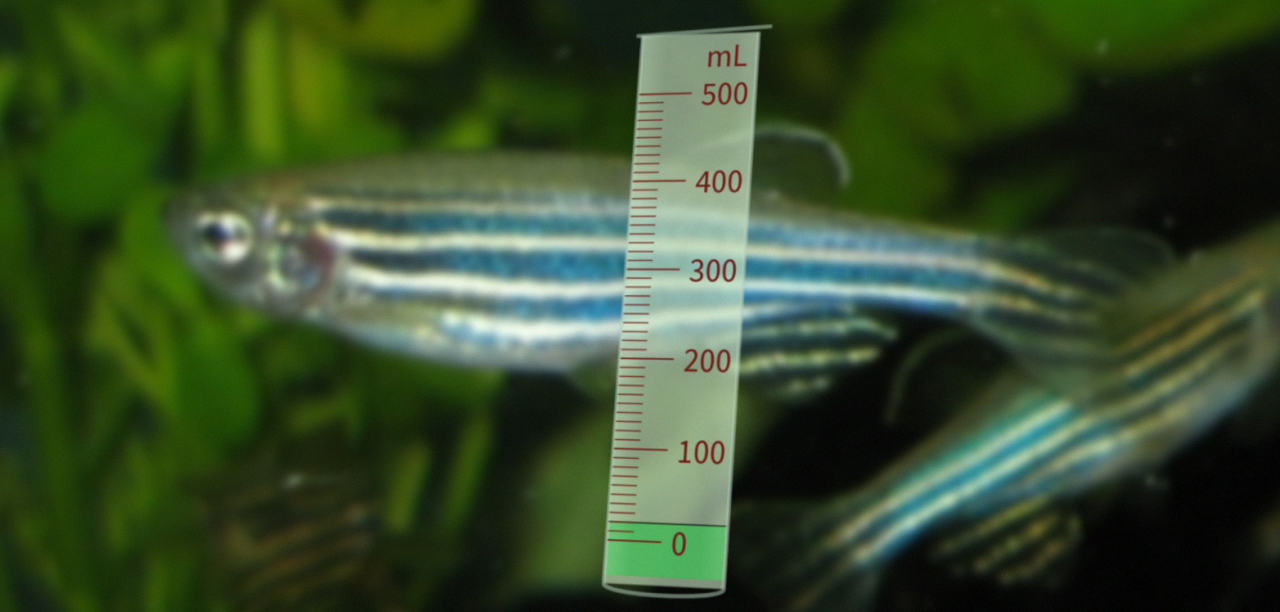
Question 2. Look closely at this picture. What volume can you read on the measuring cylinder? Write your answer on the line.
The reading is 20 mL
